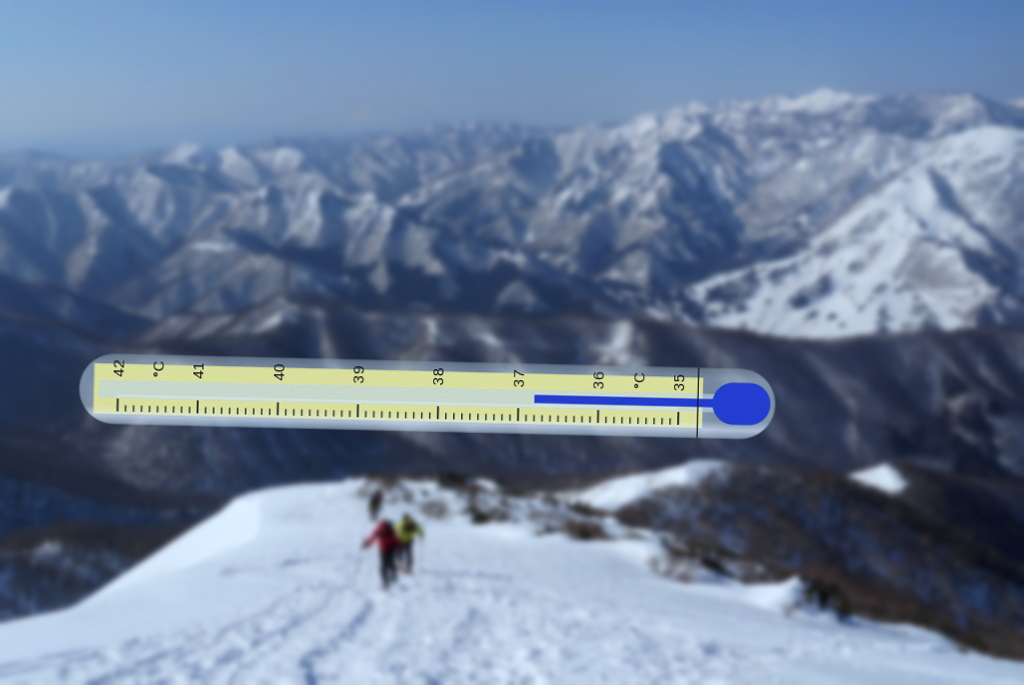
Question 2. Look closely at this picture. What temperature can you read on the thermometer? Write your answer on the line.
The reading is 36.8 °C
